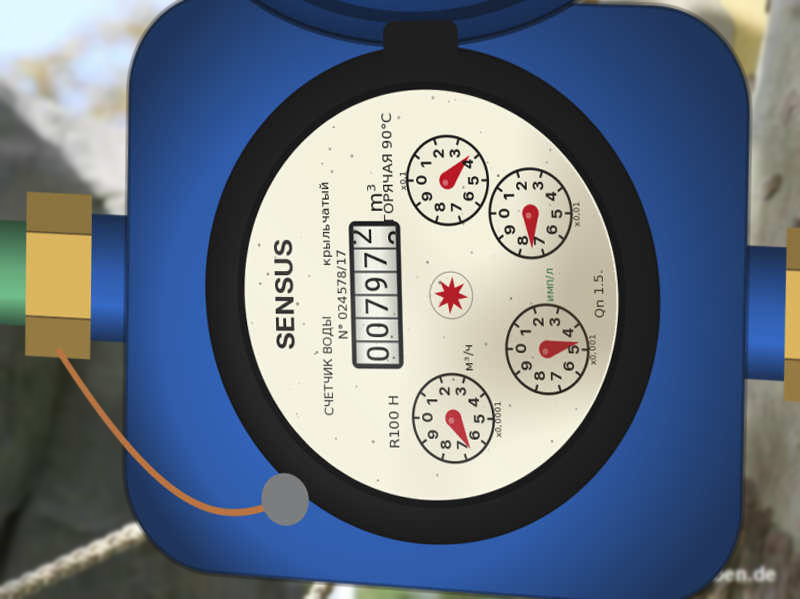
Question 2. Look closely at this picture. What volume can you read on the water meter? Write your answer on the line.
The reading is 7972.3746 m³
